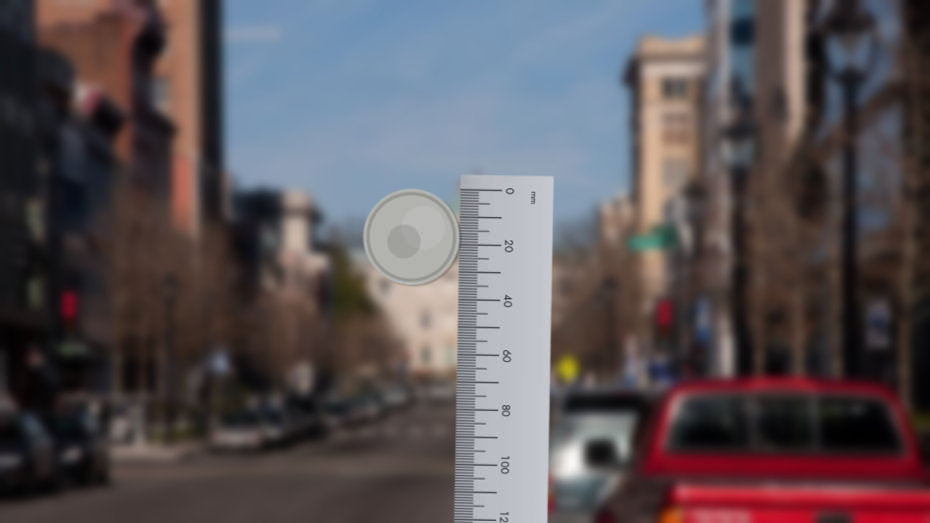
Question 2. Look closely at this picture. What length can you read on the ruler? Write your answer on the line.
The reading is 35 mm
